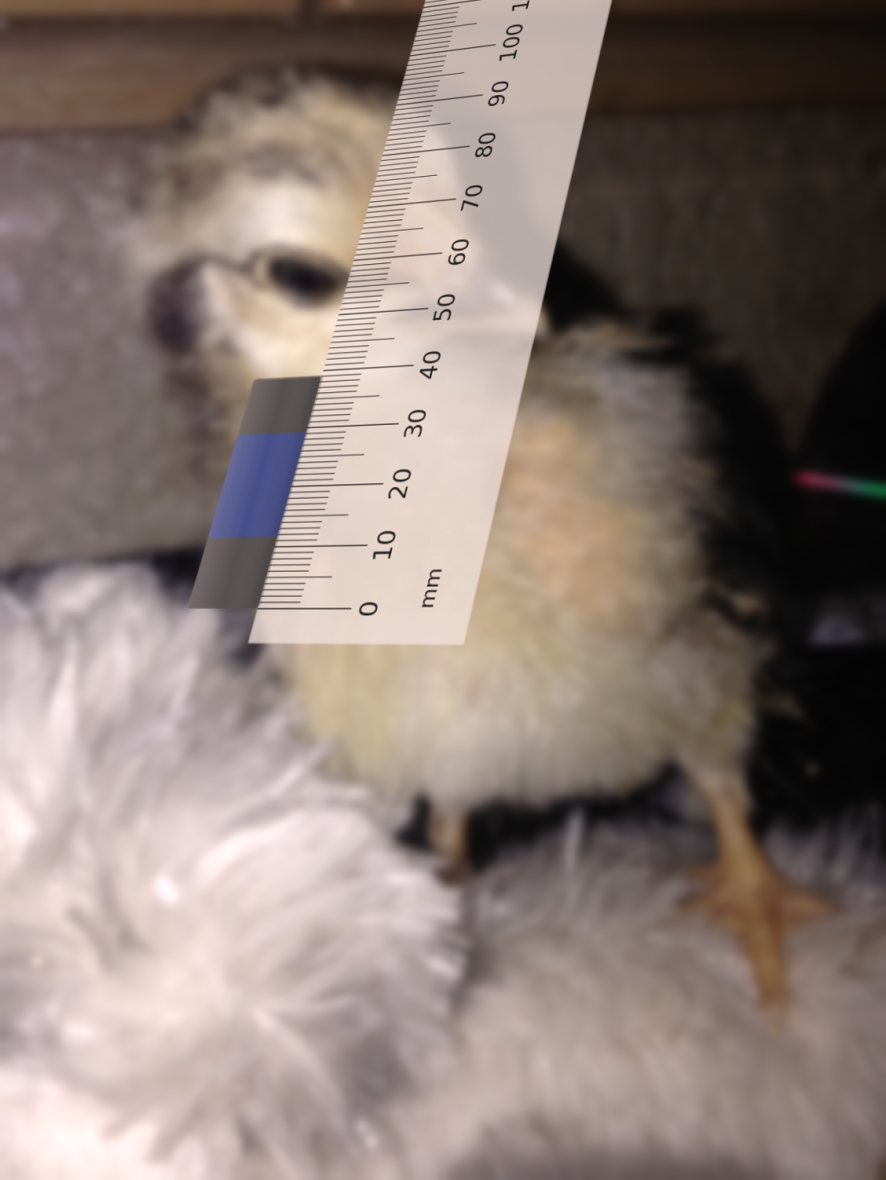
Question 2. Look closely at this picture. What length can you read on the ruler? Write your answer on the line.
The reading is 39 mm
